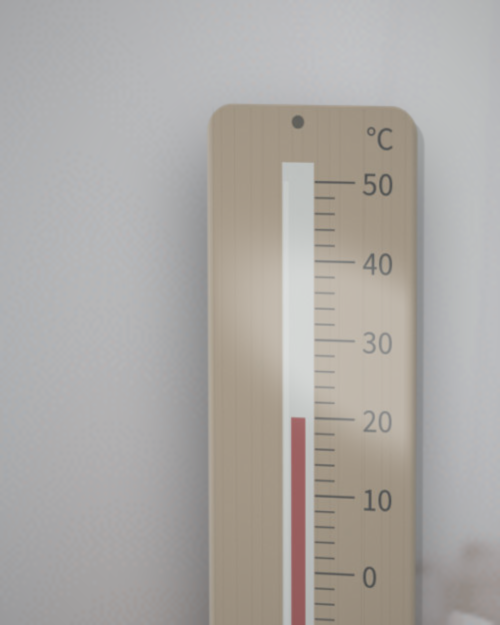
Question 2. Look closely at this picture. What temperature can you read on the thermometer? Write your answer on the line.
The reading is 20 °C
